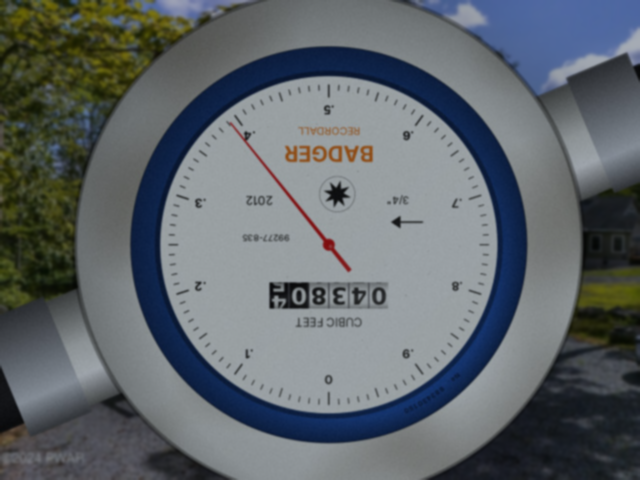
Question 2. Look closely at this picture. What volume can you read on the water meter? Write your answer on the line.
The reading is 43804.39 ft³
